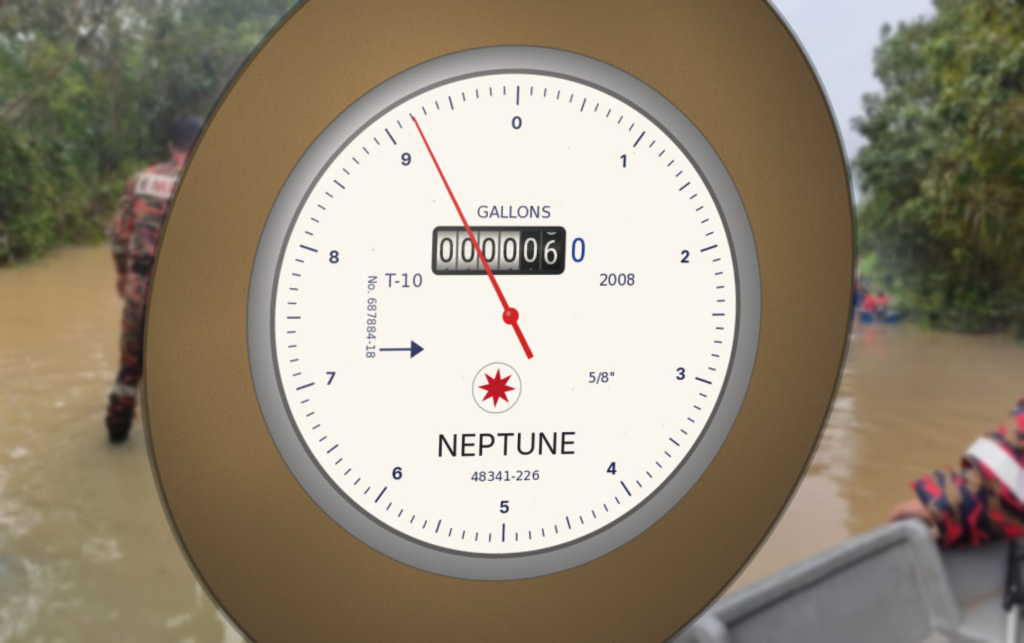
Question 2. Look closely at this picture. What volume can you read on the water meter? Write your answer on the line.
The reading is 59.2 gal
